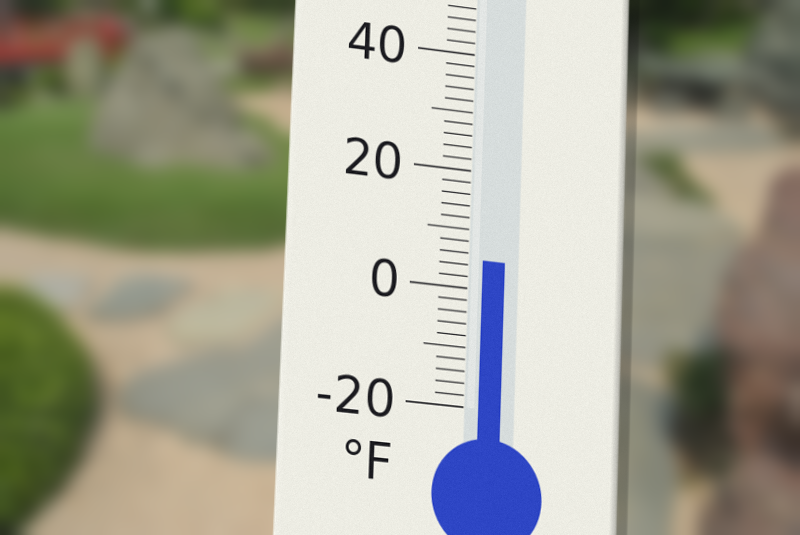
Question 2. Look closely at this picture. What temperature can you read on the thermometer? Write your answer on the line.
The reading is 5 °F
